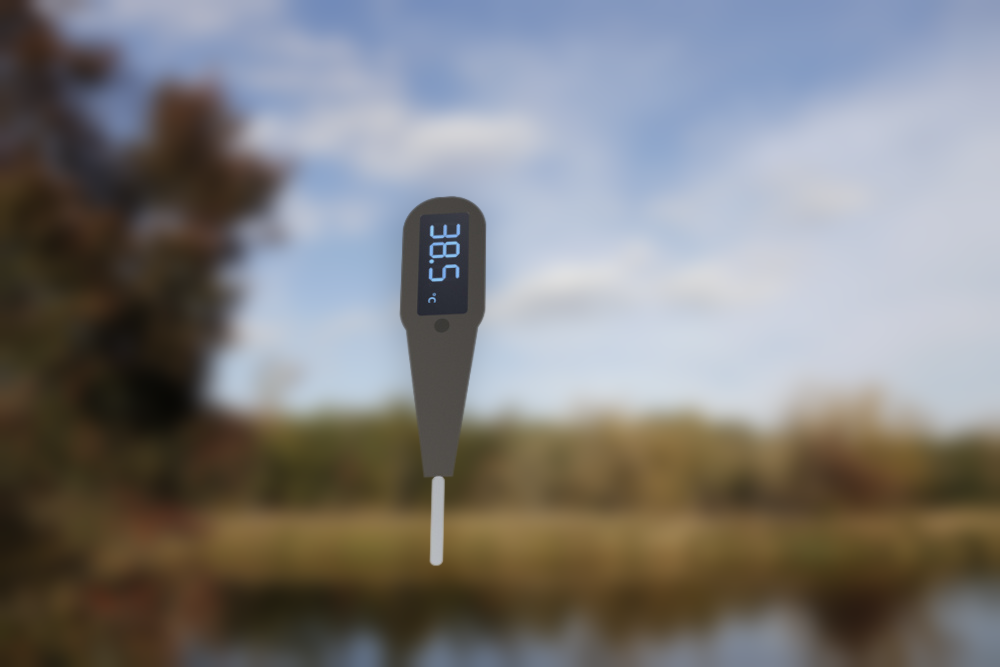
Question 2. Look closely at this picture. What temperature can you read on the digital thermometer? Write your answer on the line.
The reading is 38.5 °C
